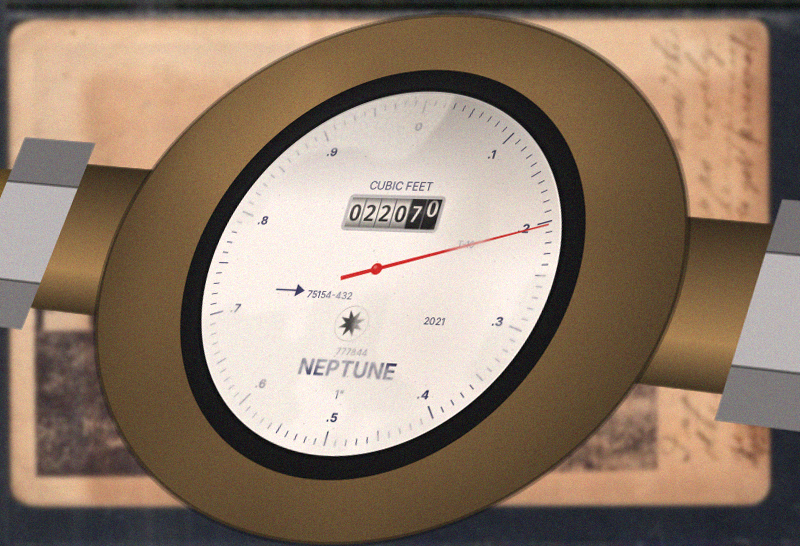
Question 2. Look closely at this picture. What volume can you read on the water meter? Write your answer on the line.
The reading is 22070.20 ft³
